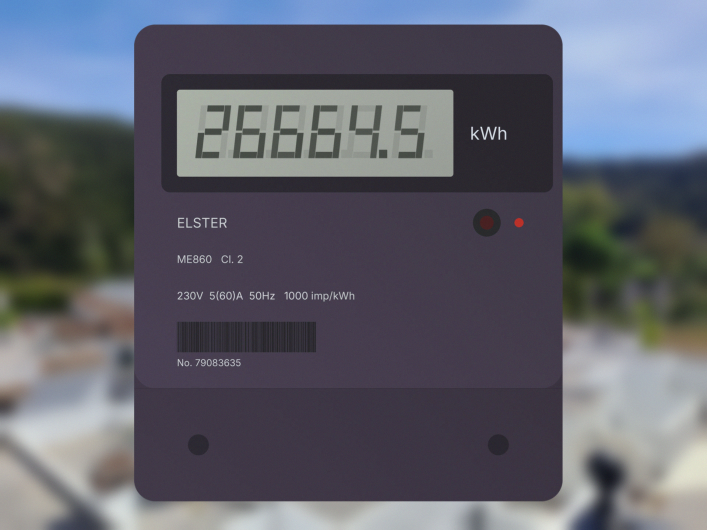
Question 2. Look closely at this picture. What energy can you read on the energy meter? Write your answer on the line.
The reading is 26664.5 kWh
